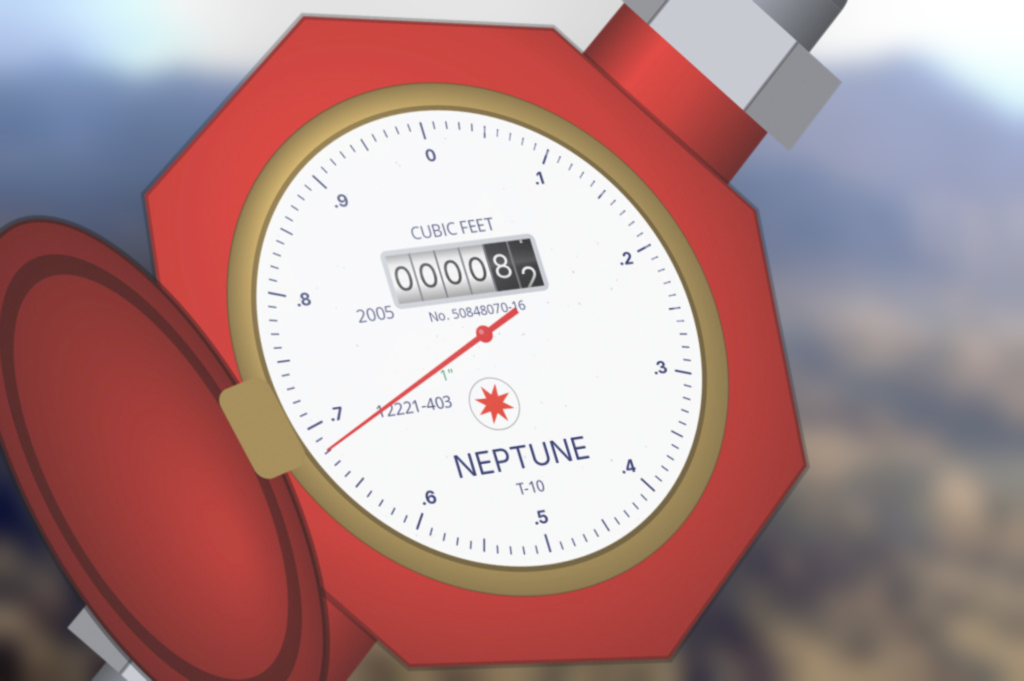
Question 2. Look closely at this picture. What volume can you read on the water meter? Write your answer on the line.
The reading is 81.68 ft³
